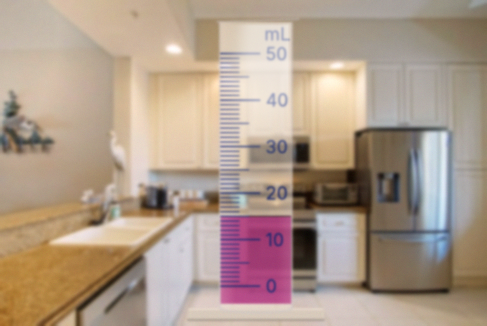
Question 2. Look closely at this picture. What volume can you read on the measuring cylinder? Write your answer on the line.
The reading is 15 mL
